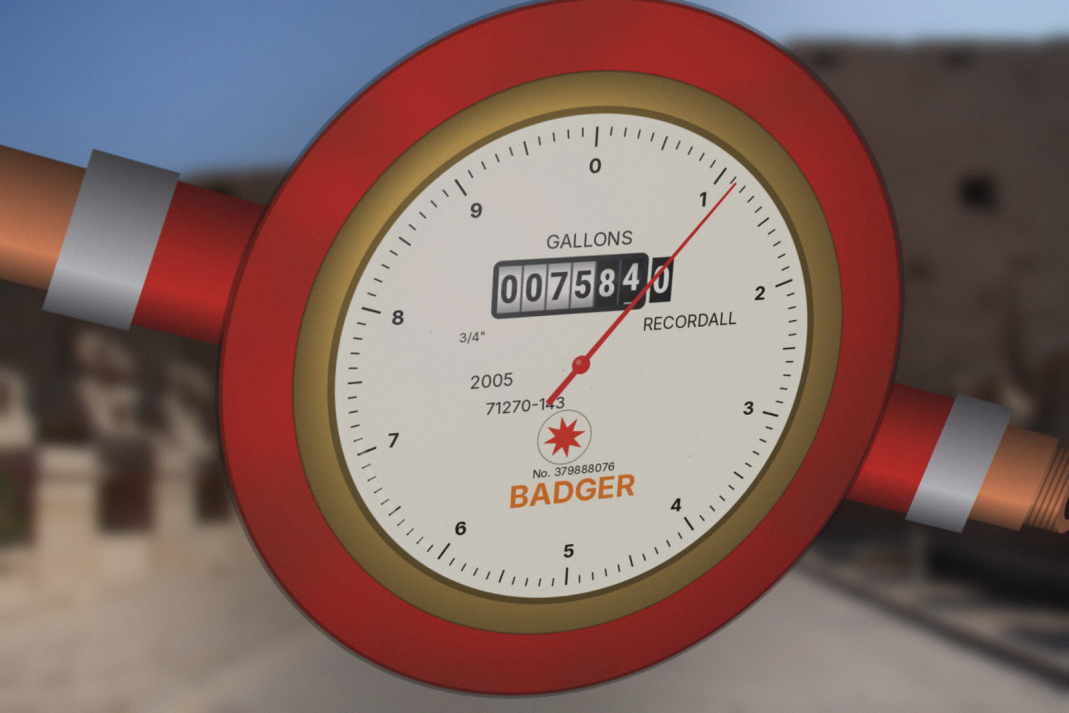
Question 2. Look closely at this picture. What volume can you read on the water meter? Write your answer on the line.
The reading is 75841.1 gal
